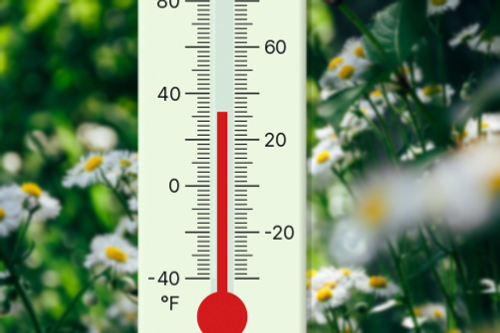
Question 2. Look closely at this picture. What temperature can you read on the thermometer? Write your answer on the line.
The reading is 32 °F
